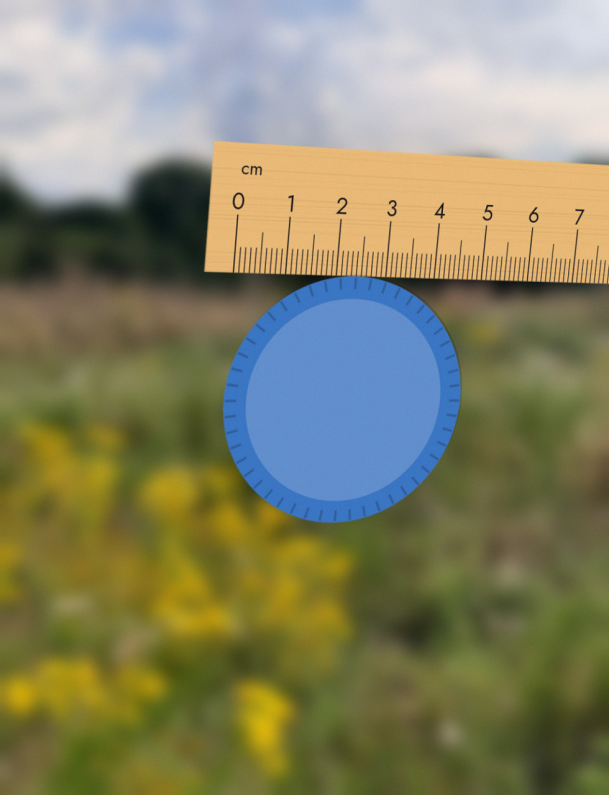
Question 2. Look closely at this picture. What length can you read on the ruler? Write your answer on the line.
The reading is 4.8 cm
